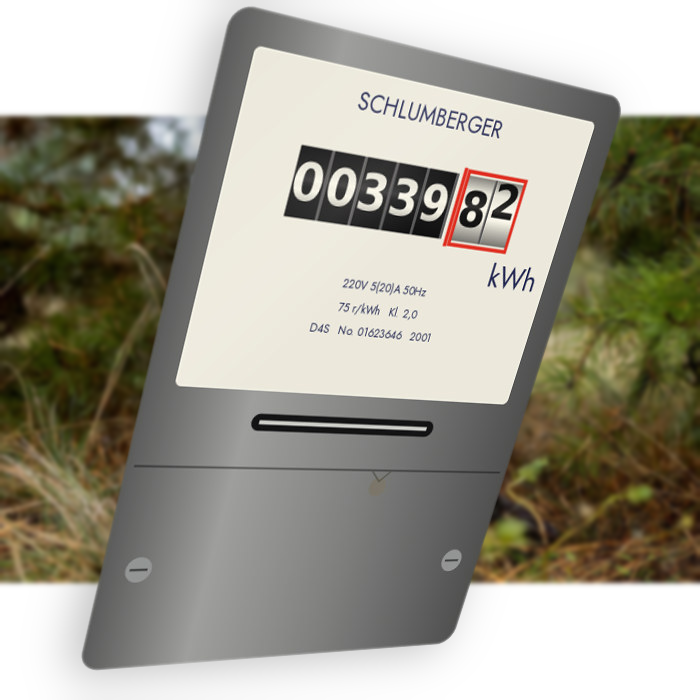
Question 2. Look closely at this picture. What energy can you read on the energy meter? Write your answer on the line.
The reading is 339.82 kWh
